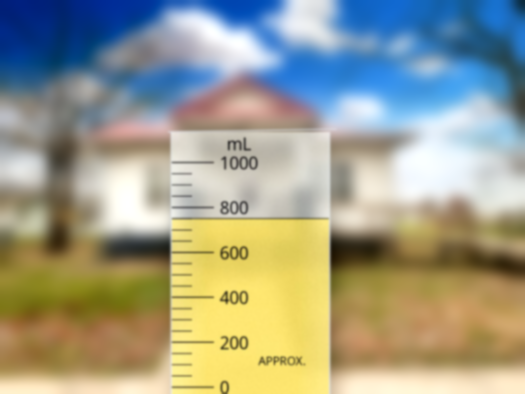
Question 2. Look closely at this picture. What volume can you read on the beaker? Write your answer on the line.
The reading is 750 mL
